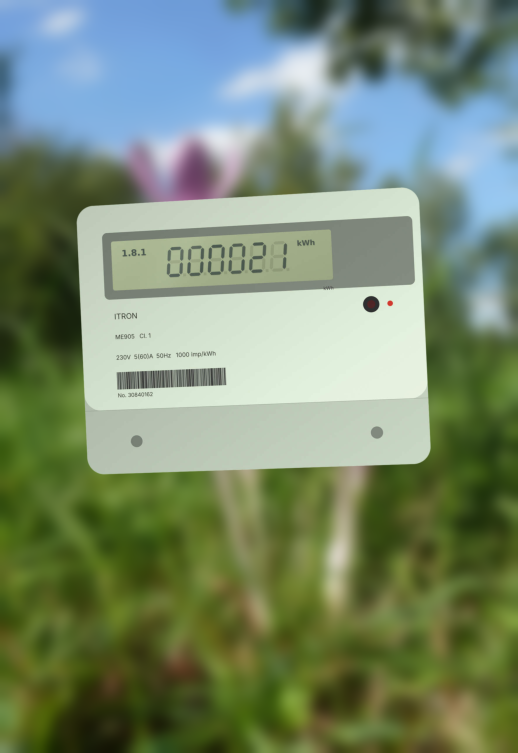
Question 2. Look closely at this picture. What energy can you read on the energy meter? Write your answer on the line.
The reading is 21 kWh
